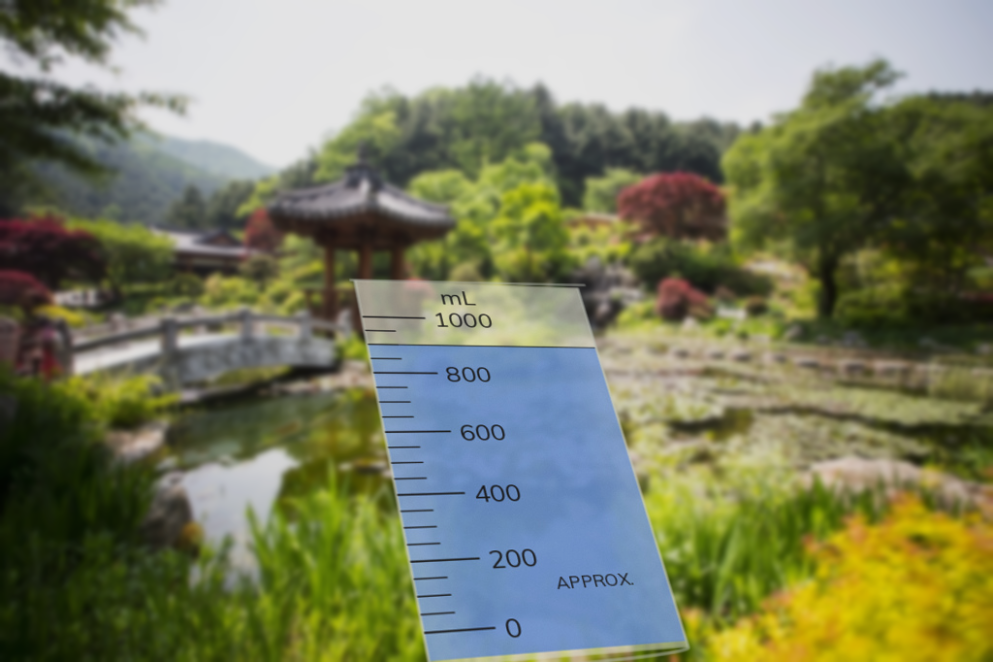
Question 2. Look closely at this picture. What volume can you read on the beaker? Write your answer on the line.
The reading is 900 mL
